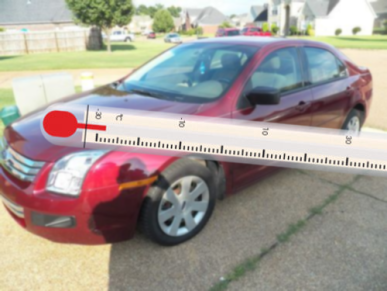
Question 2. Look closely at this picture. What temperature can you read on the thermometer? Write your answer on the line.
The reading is -28 °C
